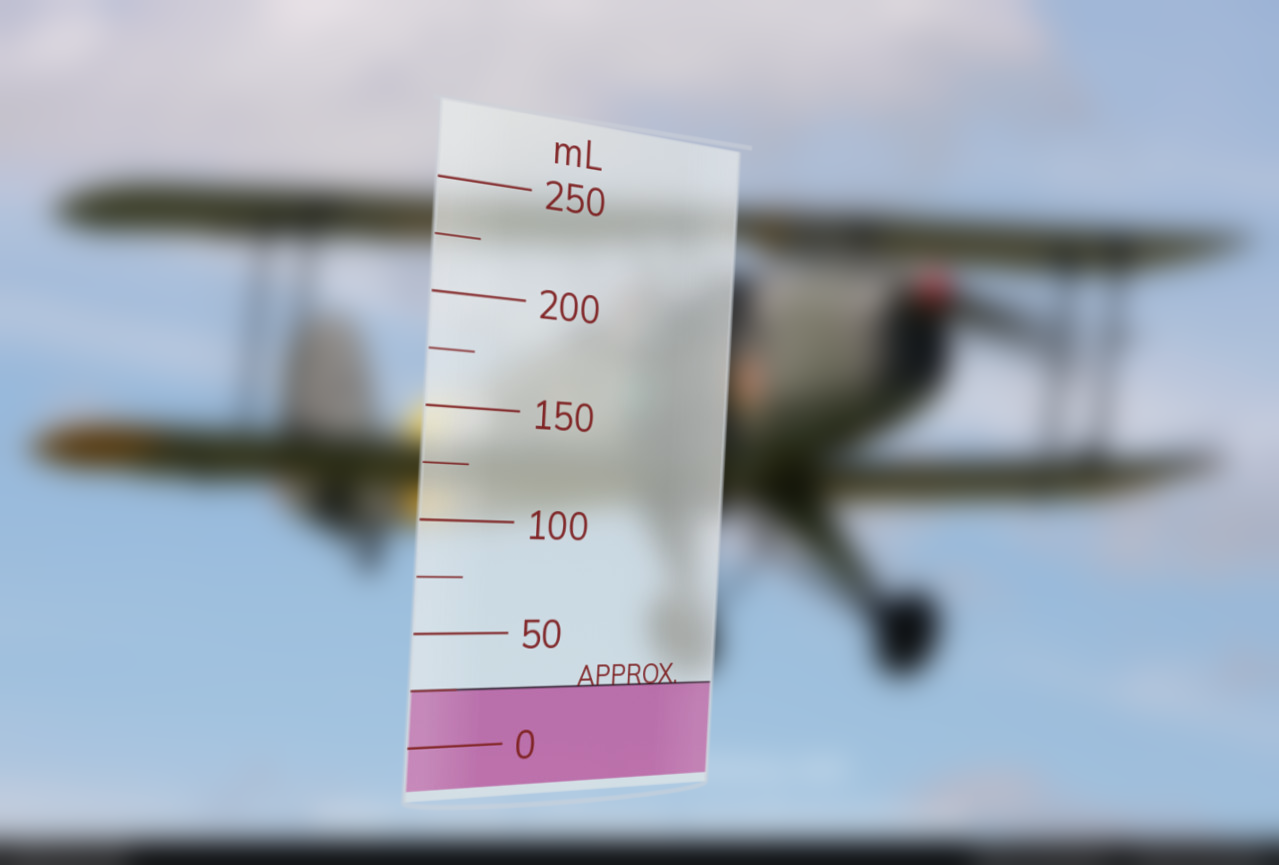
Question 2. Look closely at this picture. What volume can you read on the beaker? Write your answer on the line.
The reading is 25 mL
